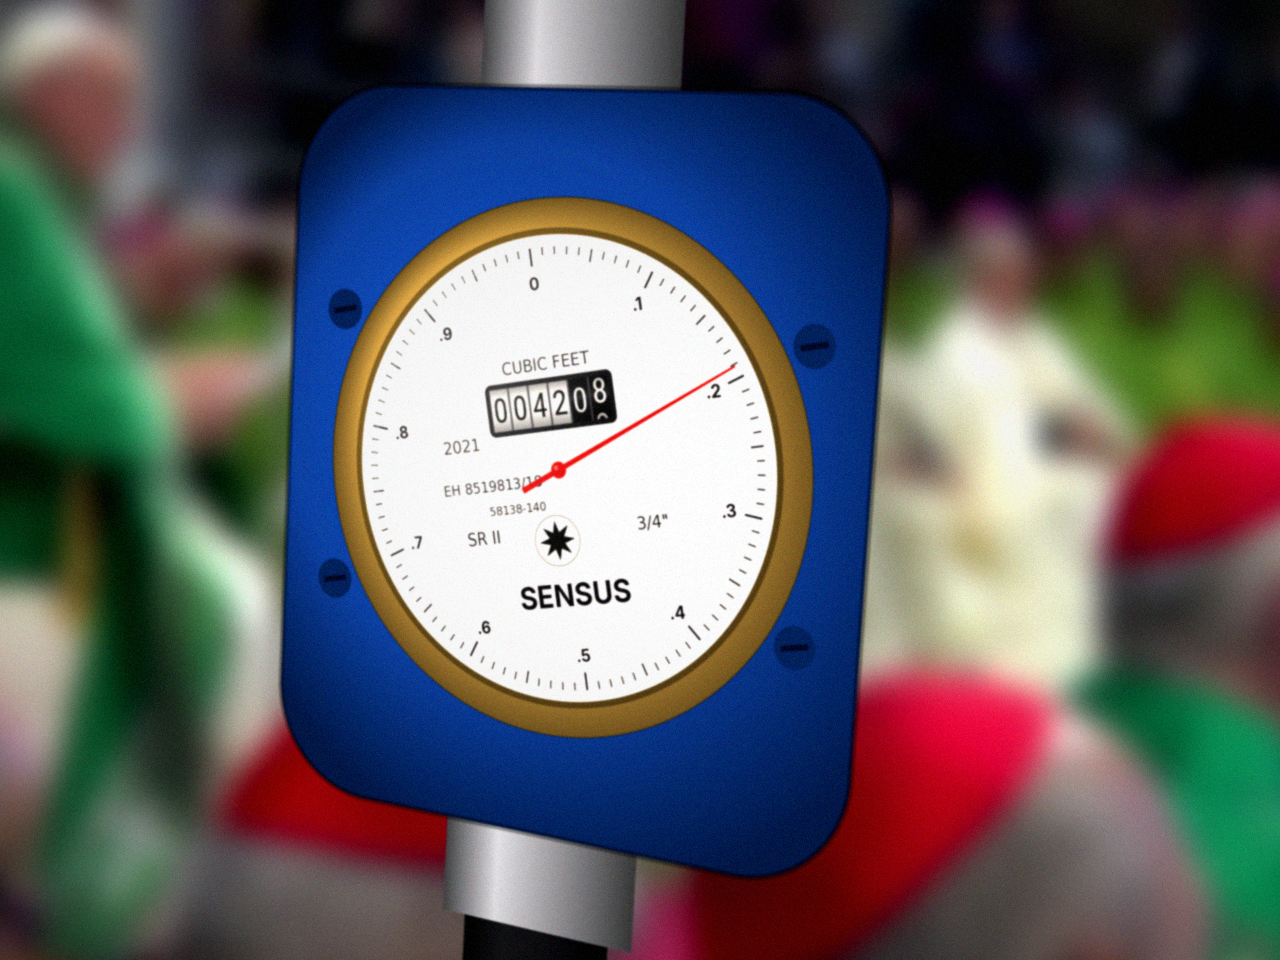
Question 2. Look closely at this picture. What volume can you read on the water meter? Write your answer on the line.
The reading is 4208.19 ft³
